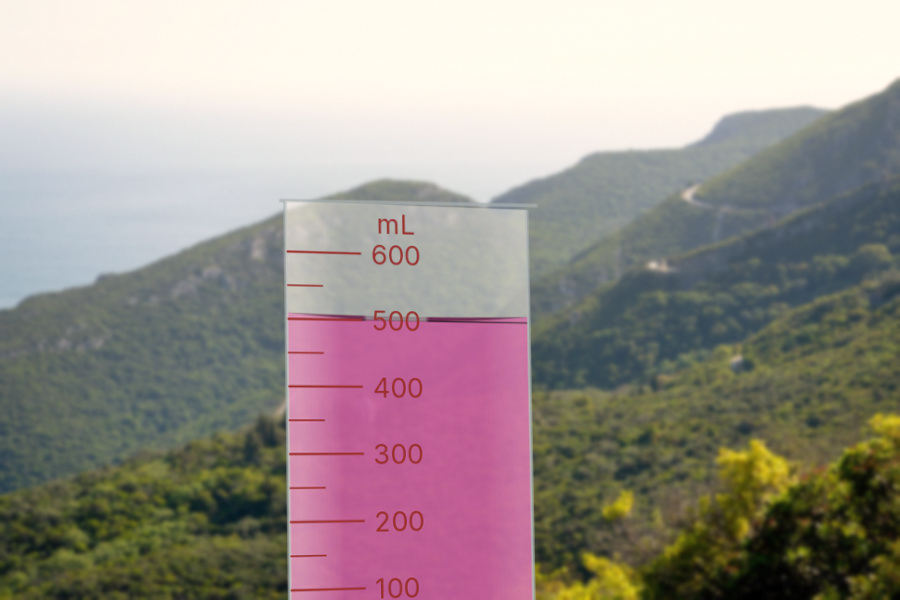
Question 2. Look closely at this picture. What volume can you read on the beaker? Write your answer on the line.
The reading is 500 mL
